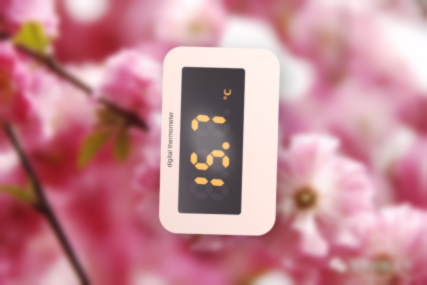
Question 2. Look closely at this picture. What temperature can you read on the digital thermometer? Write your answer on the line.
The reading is 15.7 °C
